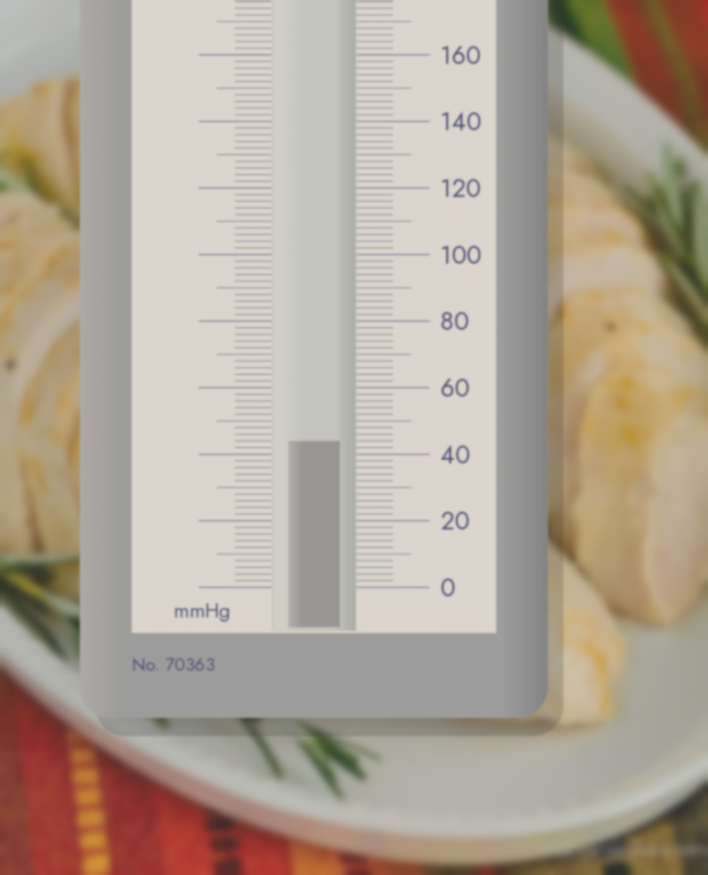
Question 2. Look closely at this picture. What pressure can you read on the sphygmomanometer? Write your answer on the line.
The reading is 44 mmHg
